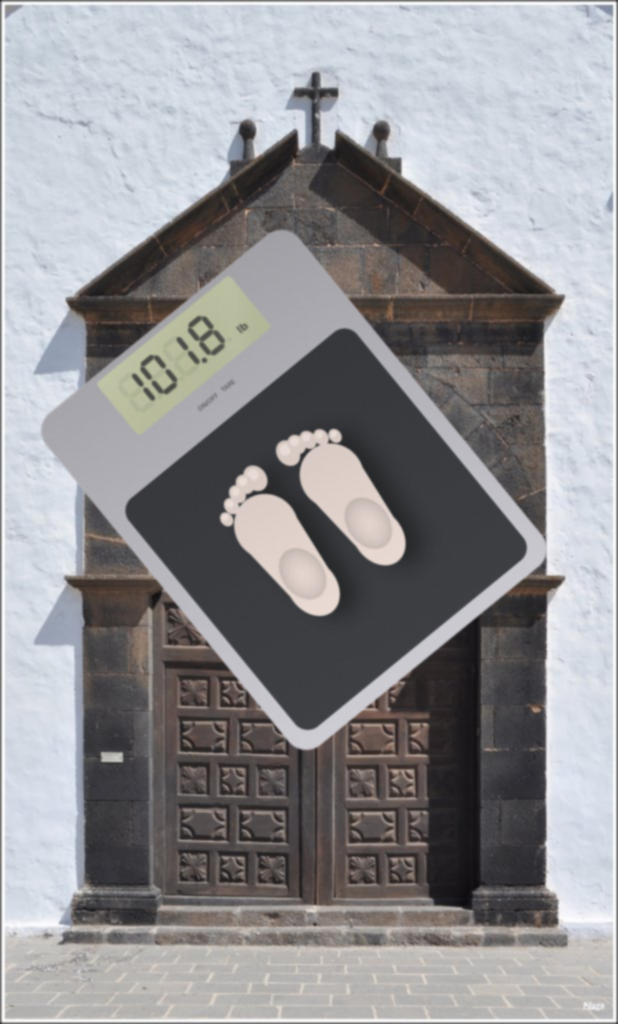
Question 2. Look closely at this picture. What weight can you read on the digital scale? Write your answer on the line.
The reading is 101.8 lb
